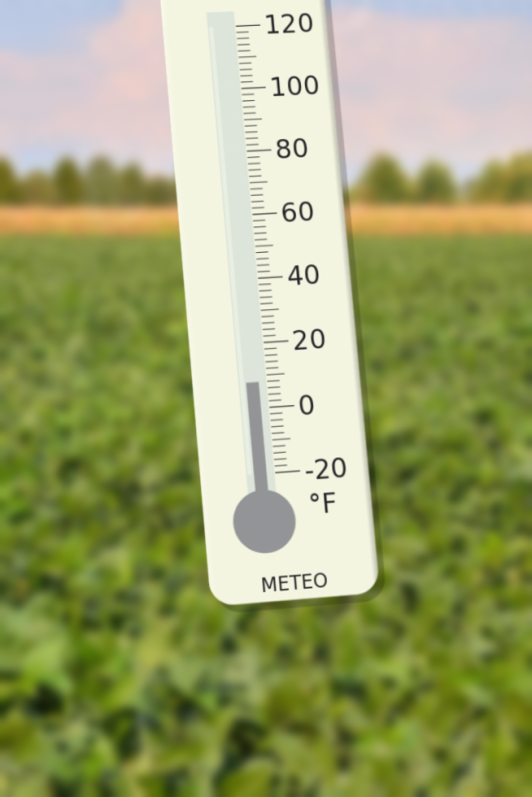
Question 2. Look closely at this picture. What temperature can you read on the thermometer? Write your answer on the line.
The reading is 8 °F
